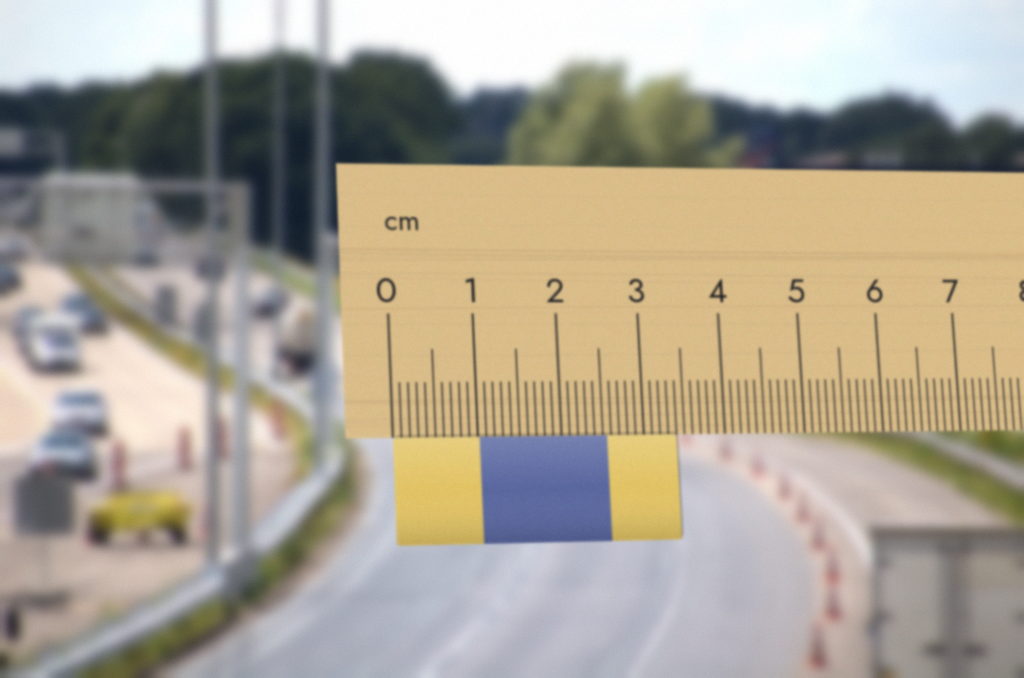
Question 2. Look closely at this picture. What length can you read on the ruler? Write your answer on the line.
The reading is 3.4 cm
